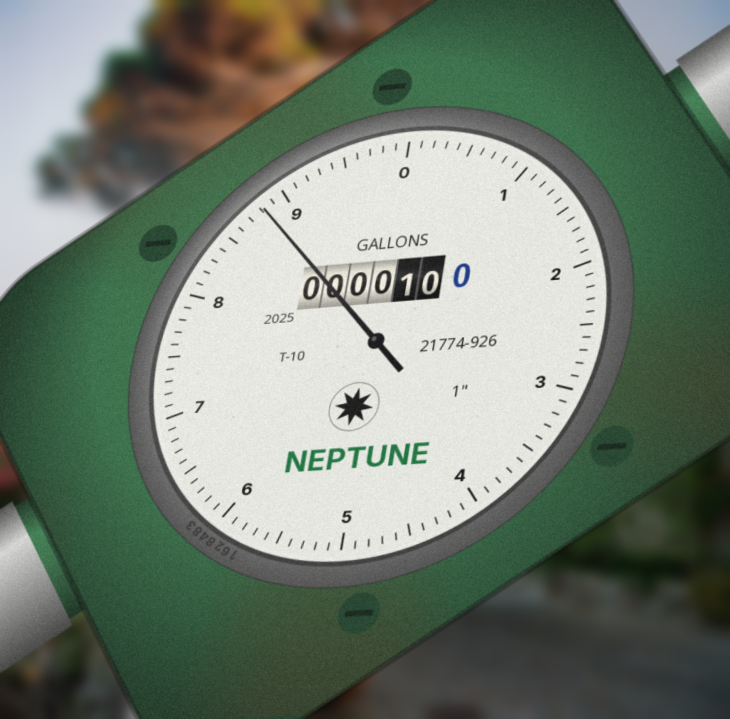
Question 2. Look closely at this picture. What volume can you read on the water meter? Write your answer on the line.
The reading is 98.8 gal
